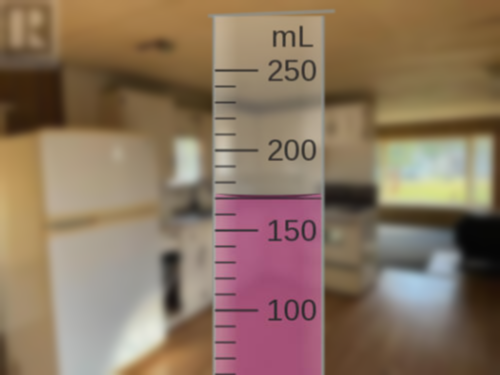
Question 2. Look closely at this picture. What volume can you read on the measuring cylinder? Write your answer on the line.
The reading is 170 mL
